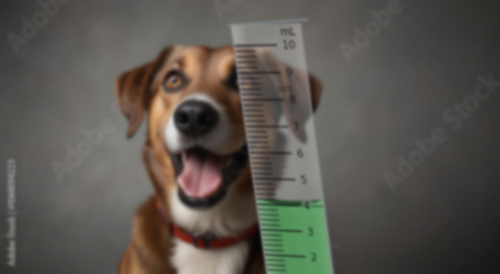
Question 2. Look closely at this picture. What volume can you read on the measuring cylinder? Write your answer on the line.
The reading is 4 mL
